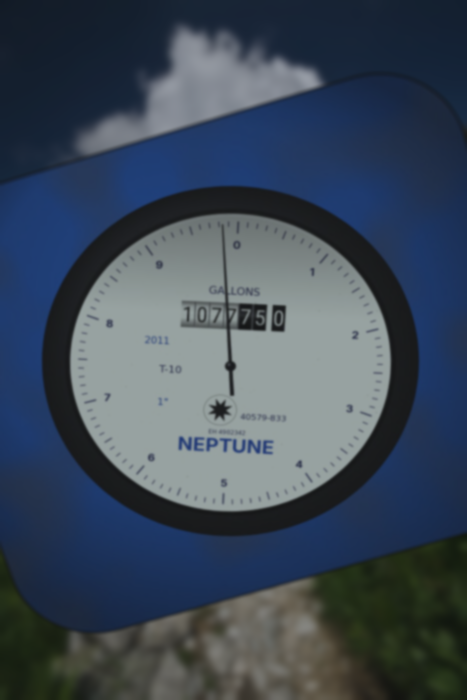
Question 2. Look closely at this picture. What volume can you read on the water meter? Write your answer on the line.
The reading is 1077749.8 gal
